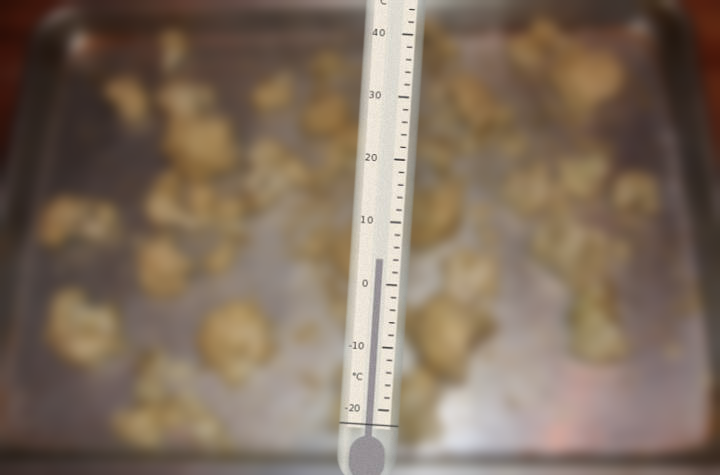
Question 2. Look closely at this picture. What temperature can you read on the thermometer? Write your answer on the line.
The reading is 4 °C
